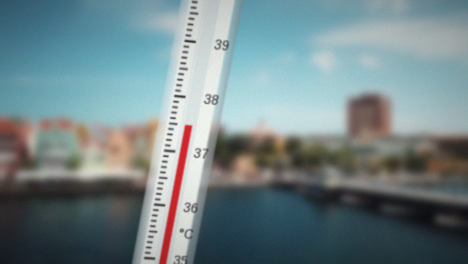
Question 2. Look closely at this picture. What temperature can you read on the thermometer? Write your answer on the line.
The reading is 37.5 °C
